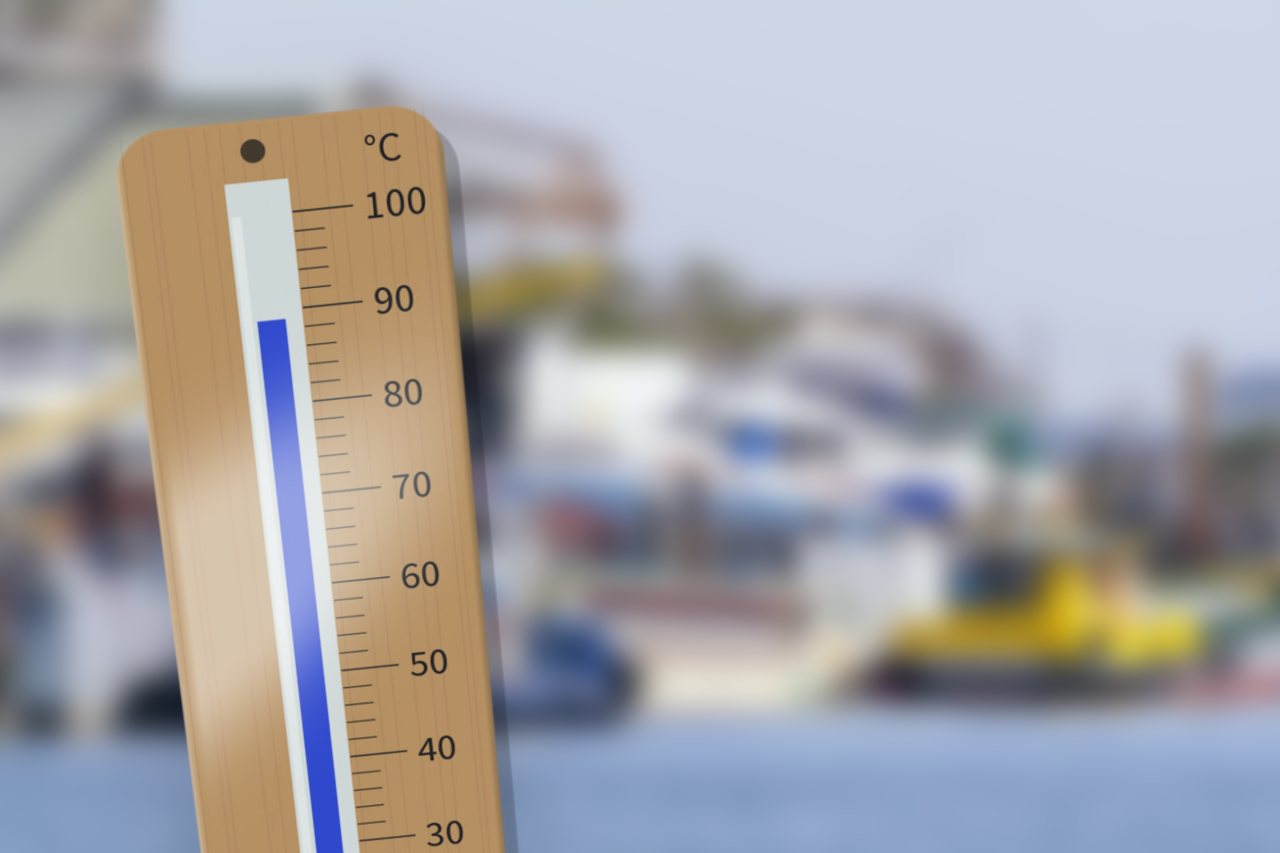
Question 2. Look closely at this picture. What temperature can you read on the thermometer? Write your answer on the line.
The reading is 89 °C
